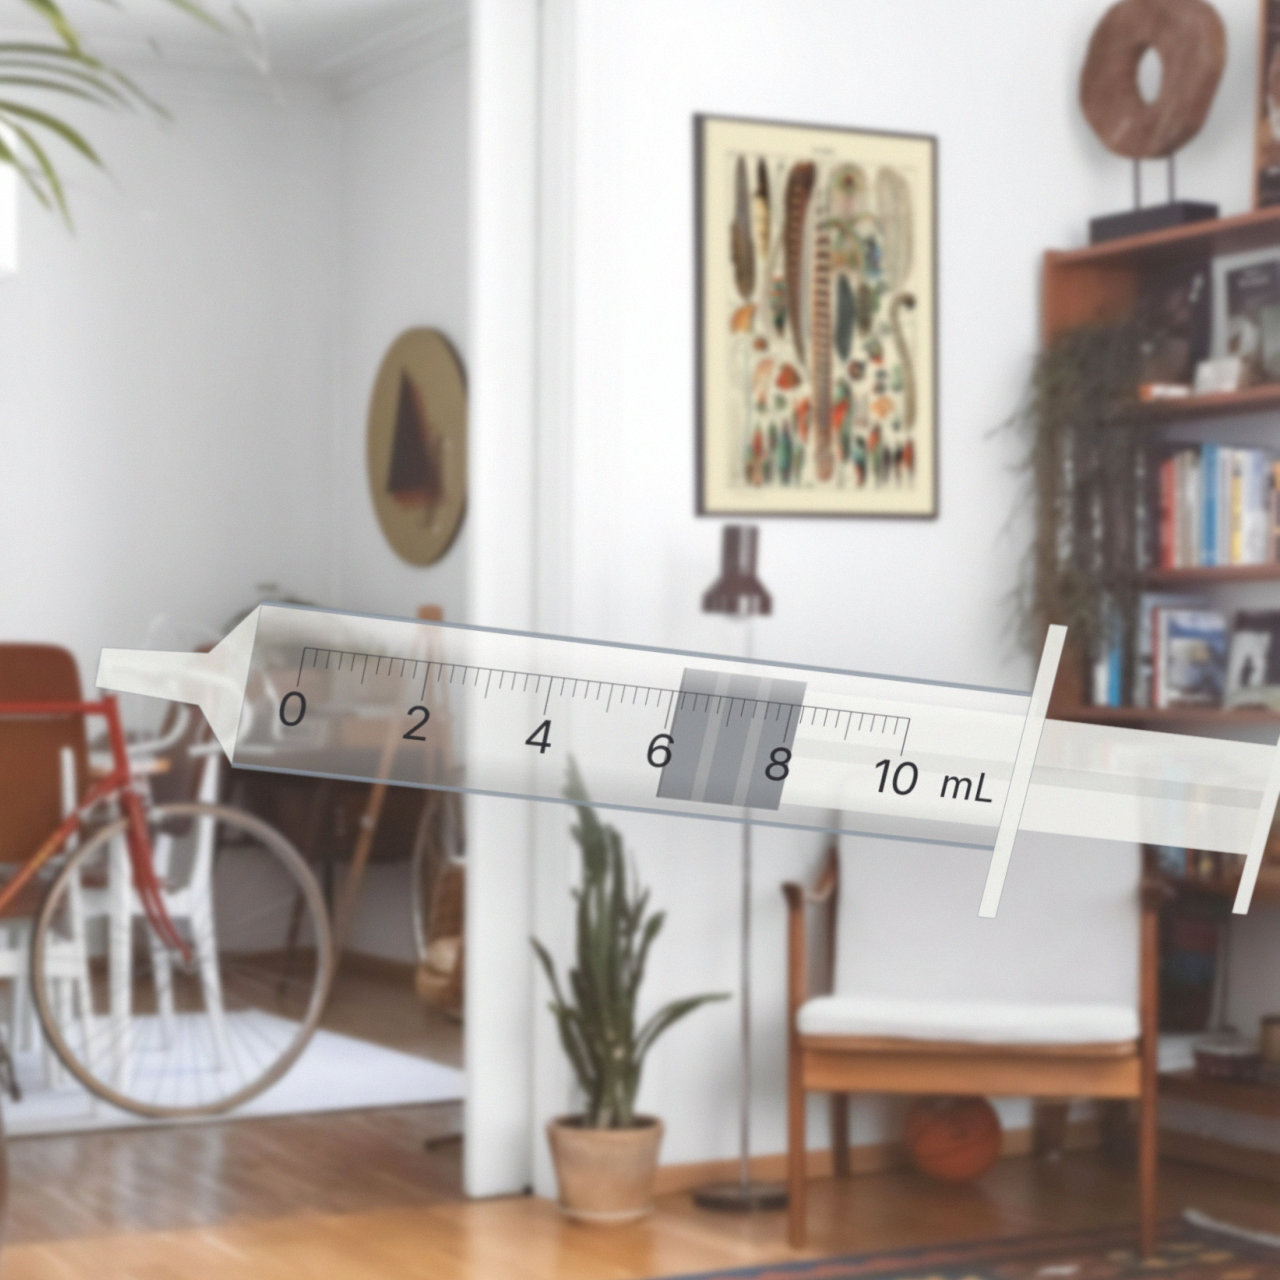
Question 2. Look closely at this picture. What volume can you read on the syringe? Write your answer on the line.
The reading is 6.1 mL
